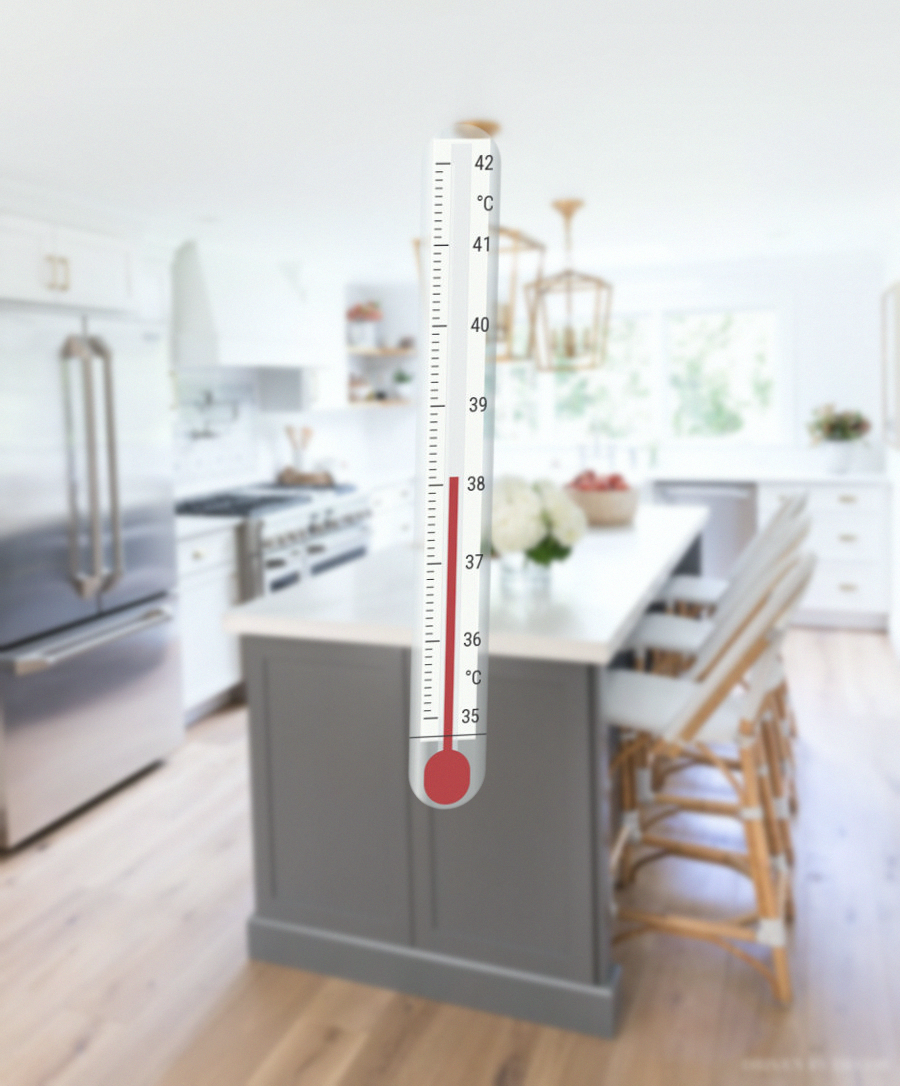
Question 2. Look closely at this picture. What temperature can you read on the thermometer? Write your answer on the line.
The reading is 38.1 °C
